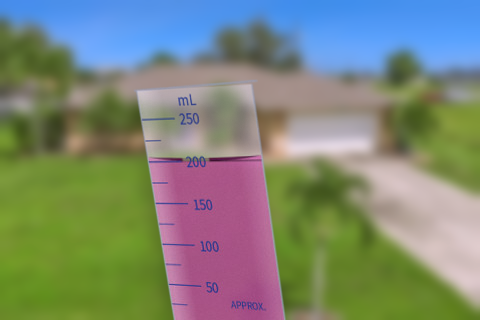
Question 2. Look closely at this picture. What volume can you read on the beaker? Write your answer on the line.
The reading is 200 mL
